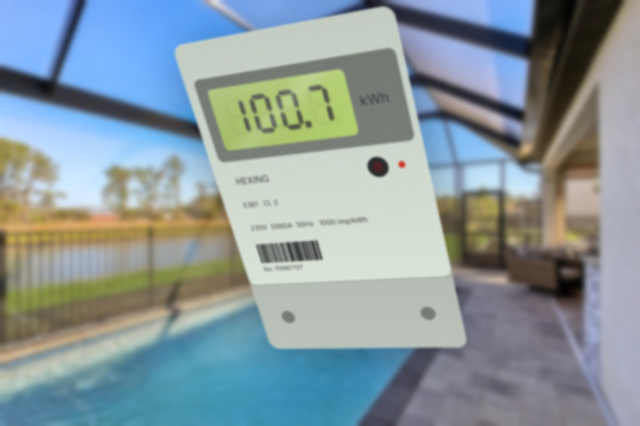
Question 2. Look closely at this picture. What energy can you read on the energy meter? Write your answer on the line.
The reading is 100.7 kWh
